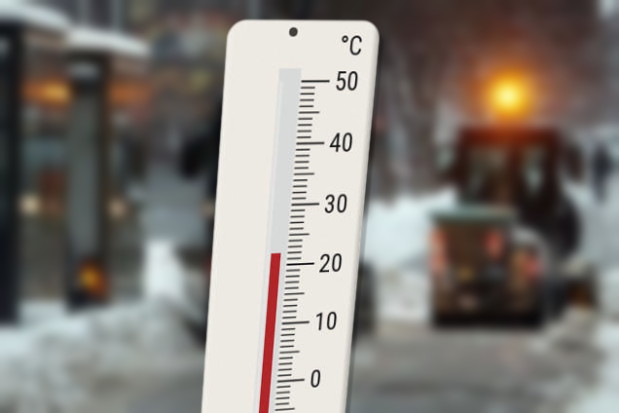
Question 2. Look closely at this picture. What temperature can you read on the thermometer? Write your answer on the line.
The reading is 22 °C
